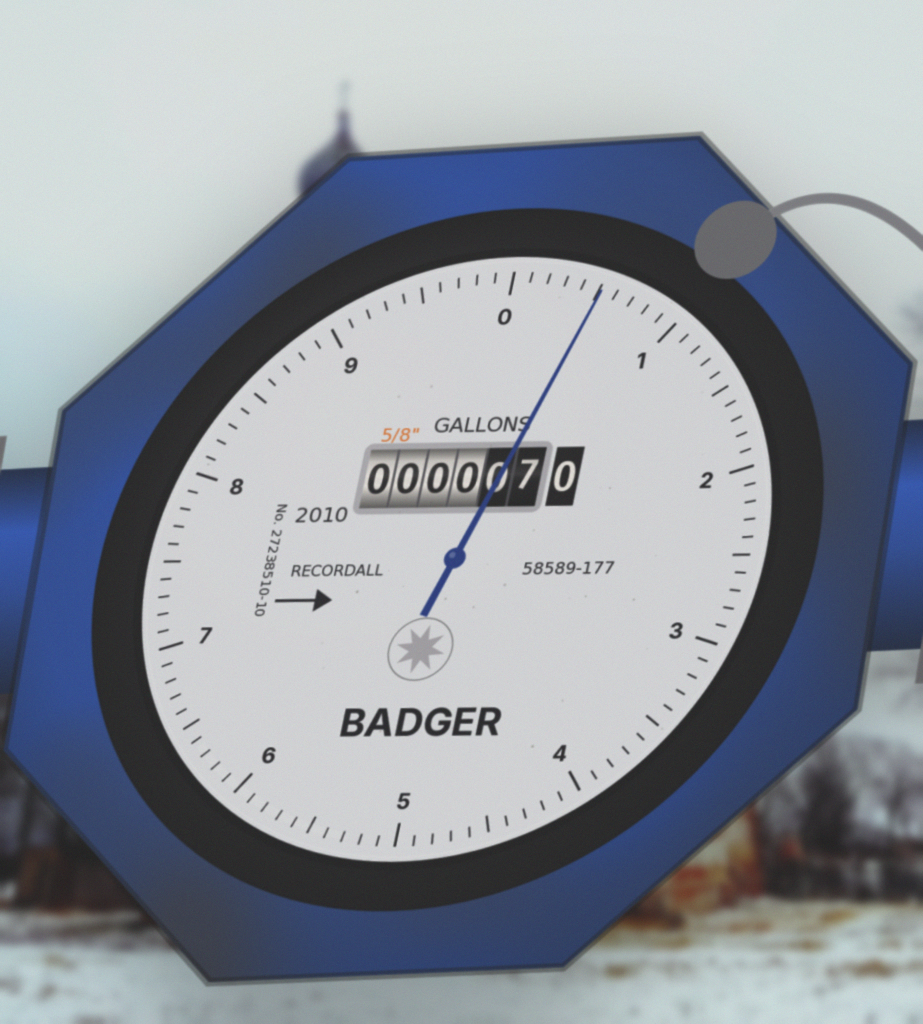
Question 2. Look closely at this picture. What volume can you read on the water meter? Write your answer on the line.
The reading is 70.5 gal
